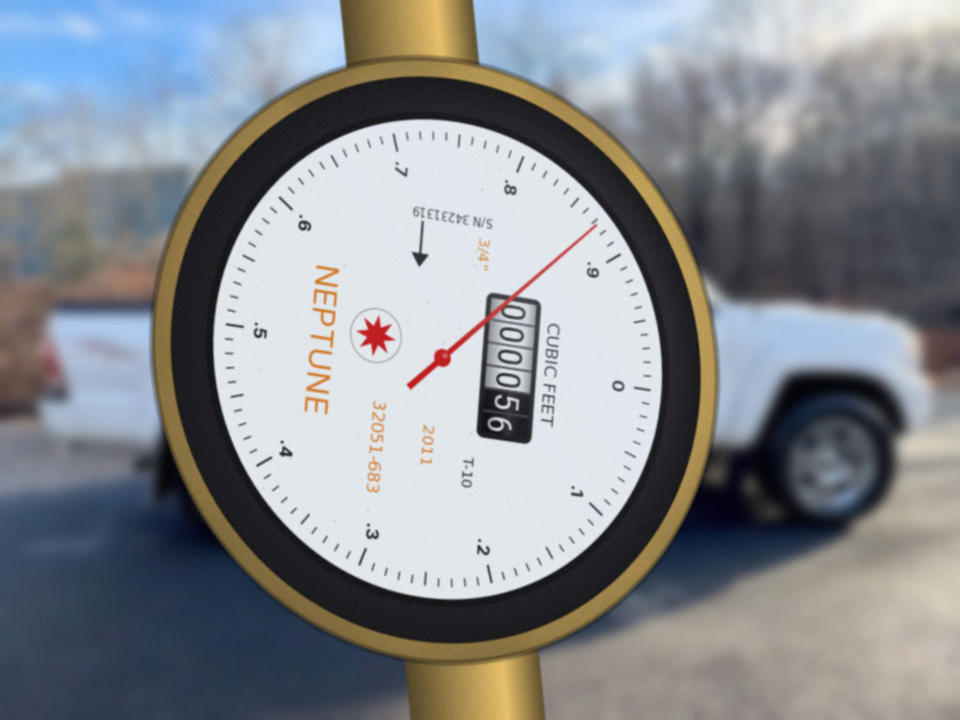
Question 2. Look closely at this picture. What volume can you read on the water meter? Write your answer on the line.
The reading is 55.87 ft³
